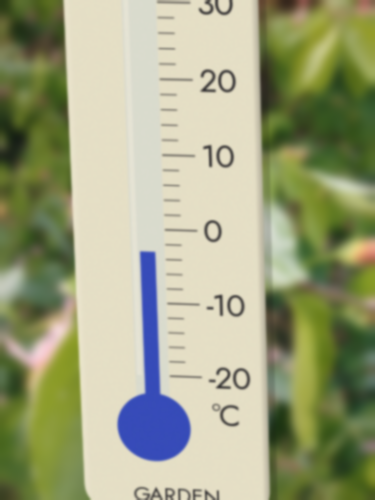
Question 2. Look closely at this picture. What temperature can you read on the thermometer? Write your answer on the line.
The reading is -3 °C
